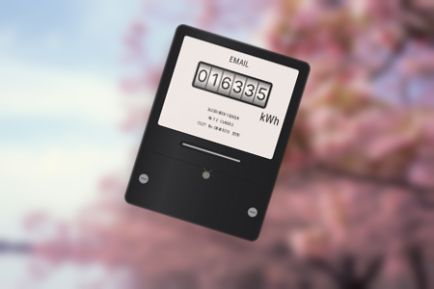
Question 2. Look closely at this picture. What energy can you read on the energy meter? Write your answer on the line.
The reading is 16335 kWh
